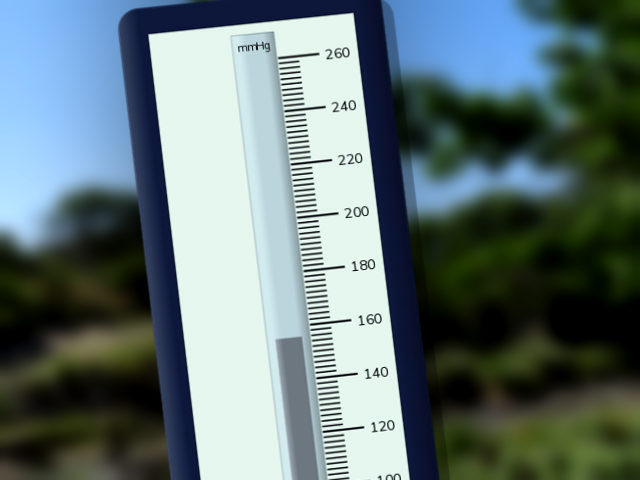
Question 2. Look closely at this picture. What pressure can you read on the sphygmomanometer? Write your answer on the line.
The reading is 156 mmHg
